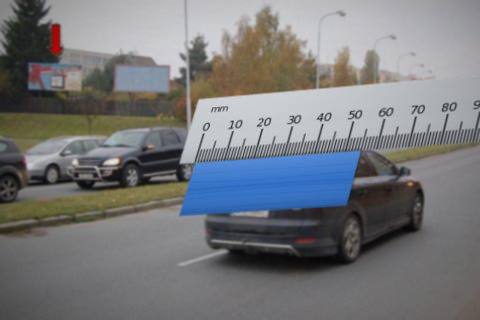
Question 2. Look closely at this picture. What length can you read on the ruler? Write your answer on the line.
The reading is 55 mm
